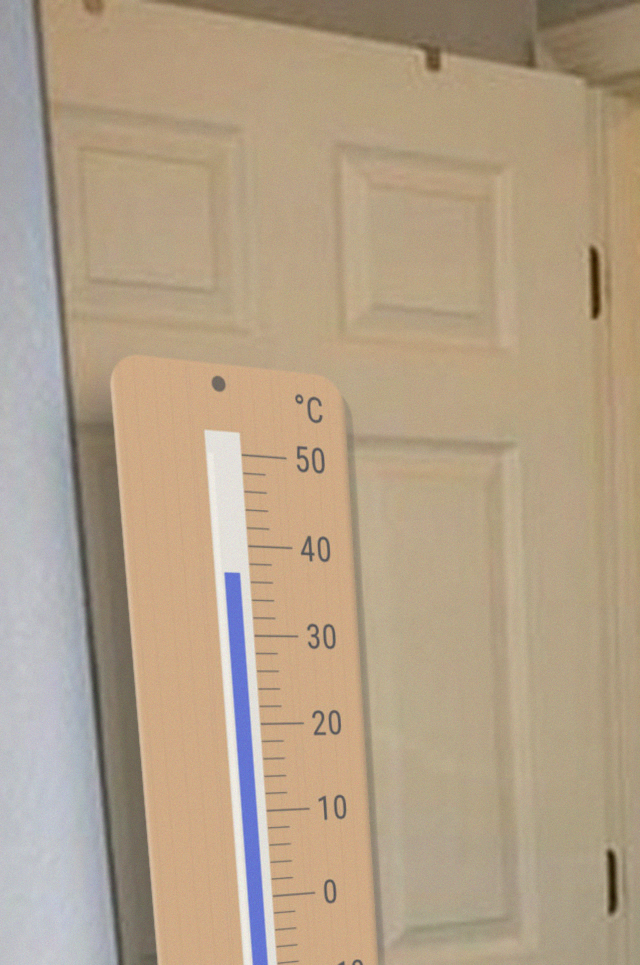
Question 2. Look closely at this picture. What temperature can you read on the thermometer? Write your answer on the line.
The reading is 37 °C
